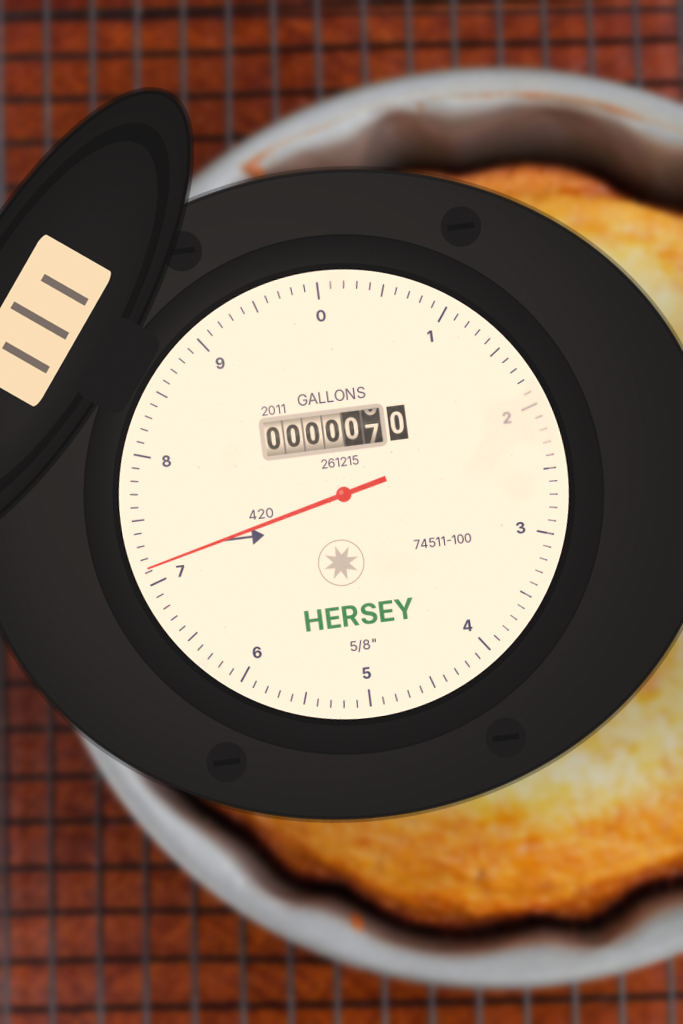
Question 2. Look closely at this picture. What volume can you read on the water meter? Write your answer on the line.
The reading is 67.1 gal
